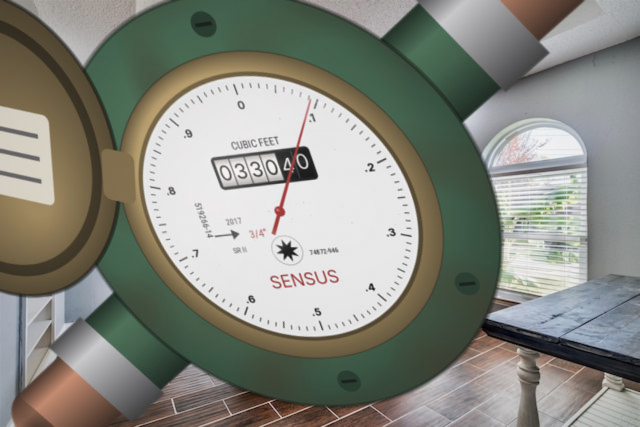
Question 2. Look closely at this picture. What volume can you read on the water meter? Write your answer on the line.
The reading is 33040.09 ft³
